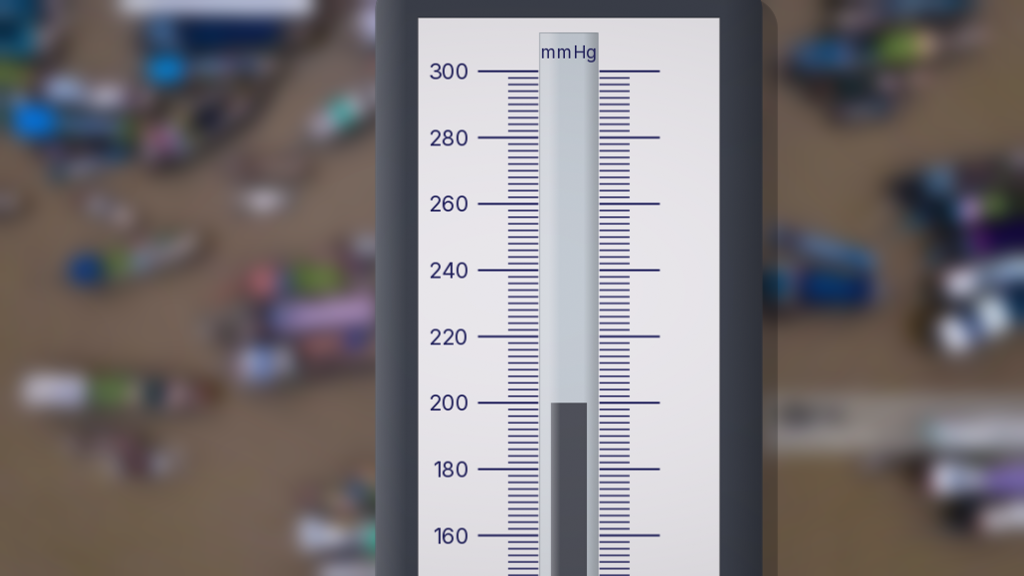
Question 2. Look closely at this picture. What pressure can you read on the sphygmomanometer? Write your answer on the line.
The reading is 200 mmHg
